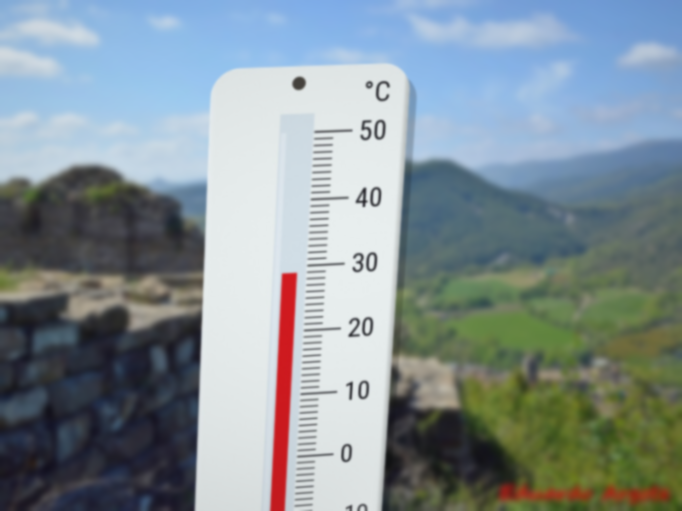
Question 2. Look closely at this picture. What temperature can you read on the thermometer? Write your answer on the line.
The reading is 29 °C
